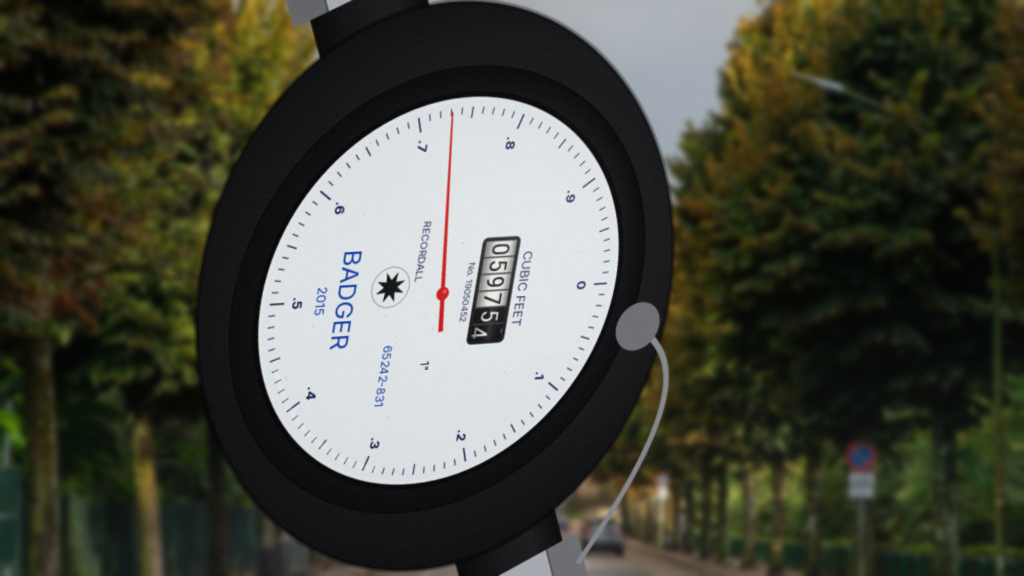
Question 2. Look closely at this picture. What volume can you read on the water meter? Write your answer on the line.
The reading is 59753.73 ft³
